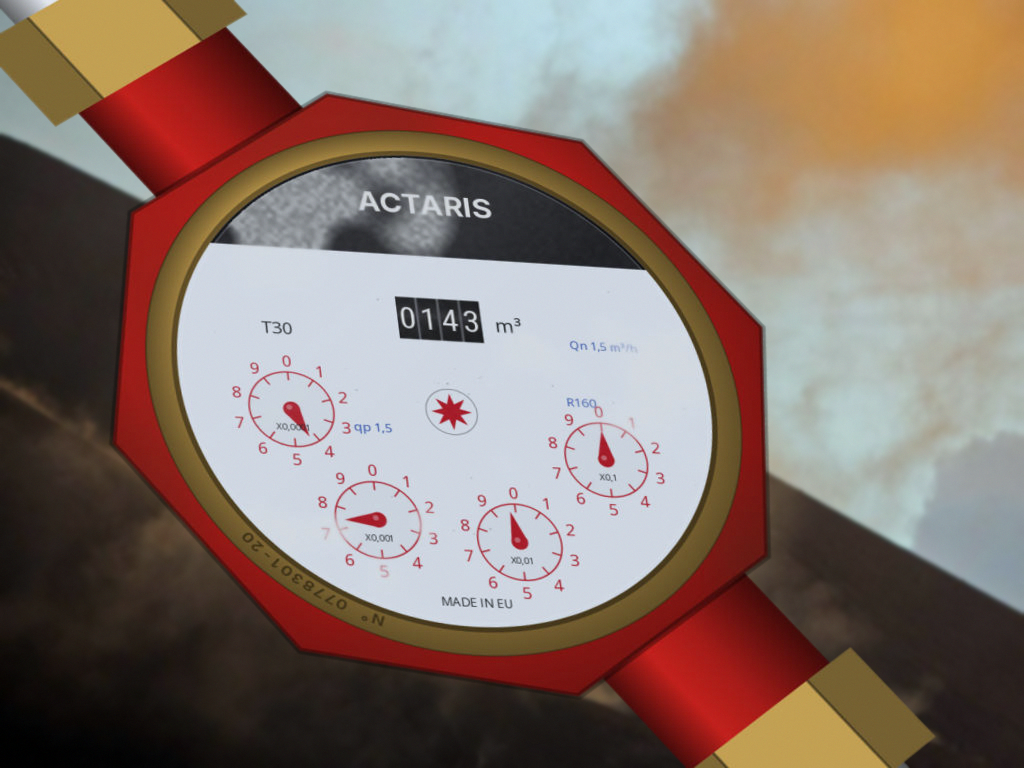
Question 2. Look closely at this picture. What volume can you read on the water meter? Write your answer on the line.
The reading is 142.9974 m³
